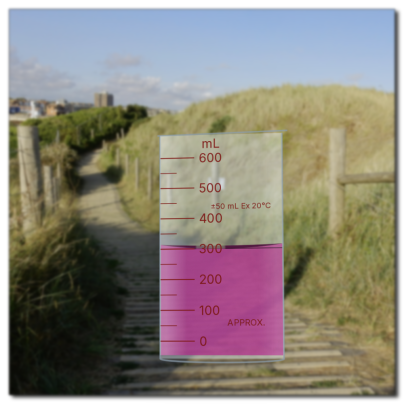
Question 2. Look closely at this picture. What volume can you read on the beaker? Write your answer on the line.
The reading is 300 mL
